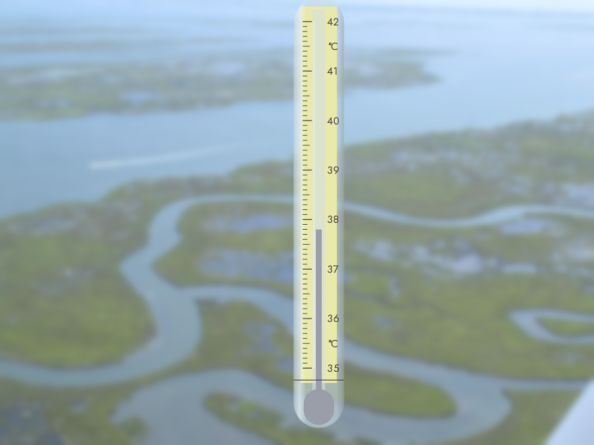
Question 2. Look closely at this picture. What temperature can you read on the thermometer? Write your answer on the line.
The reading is 37.8 °C
